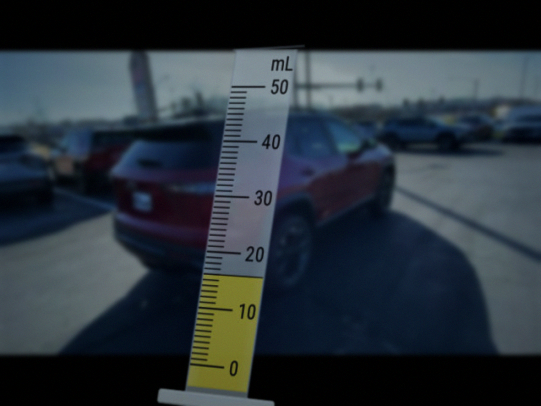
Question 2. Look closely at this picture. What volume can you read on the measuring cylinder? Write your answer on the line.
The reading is 16 mL
